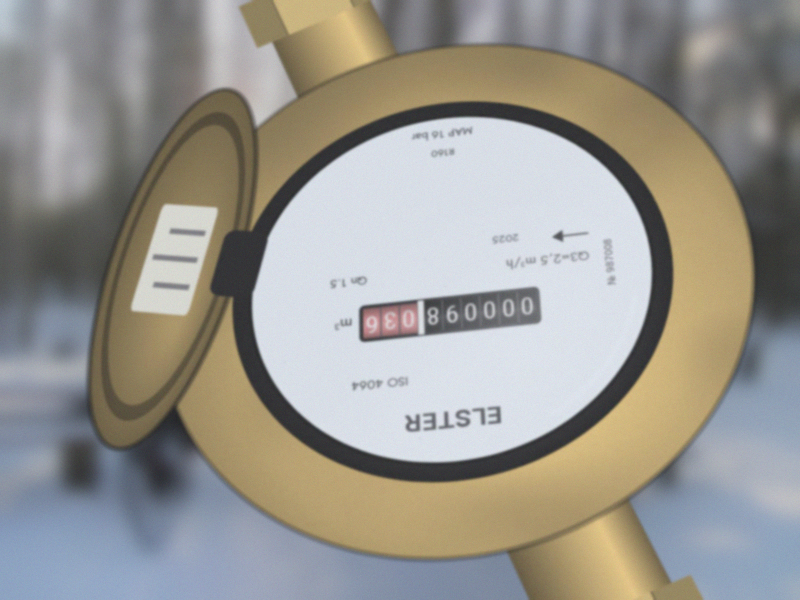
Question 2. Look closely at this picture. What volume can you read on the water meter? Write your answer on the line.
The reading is 98.036 m³
